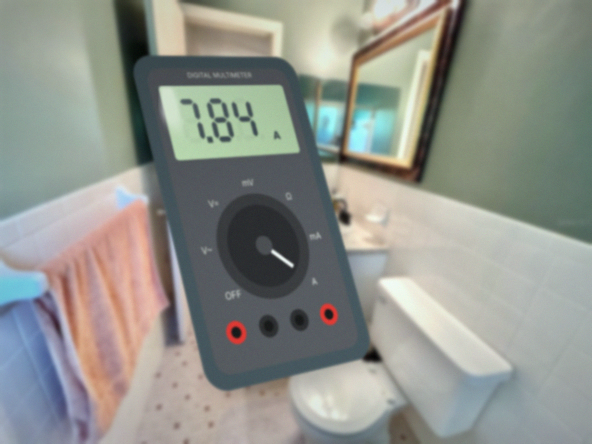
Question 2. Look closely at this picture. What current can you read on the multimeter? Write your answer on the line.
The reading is 7.84 A
